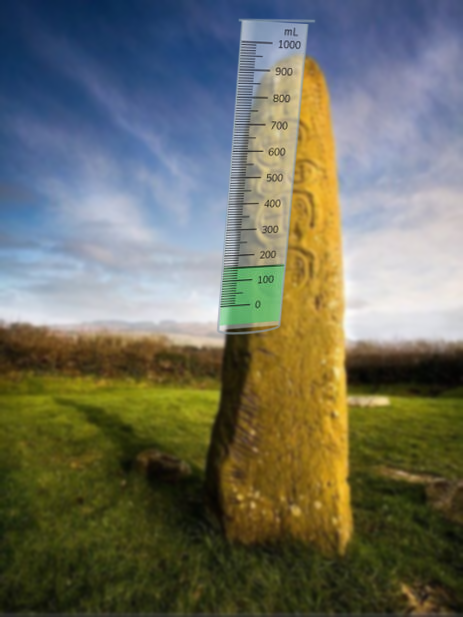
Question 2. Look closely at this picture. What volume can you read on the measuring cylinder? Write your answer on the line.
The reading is 150 mL
